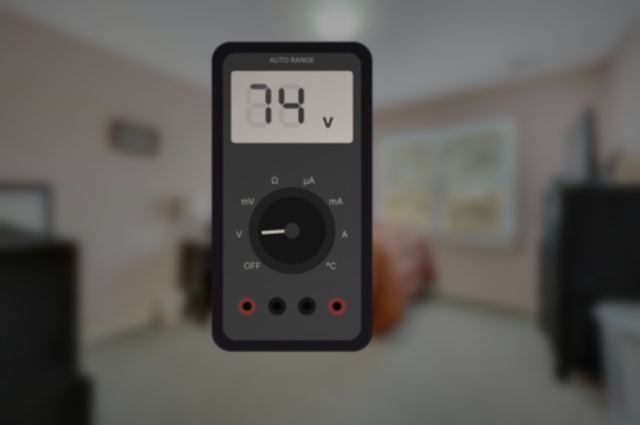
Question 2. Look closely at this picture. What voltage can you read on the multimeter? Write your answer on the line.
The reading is 74 V
